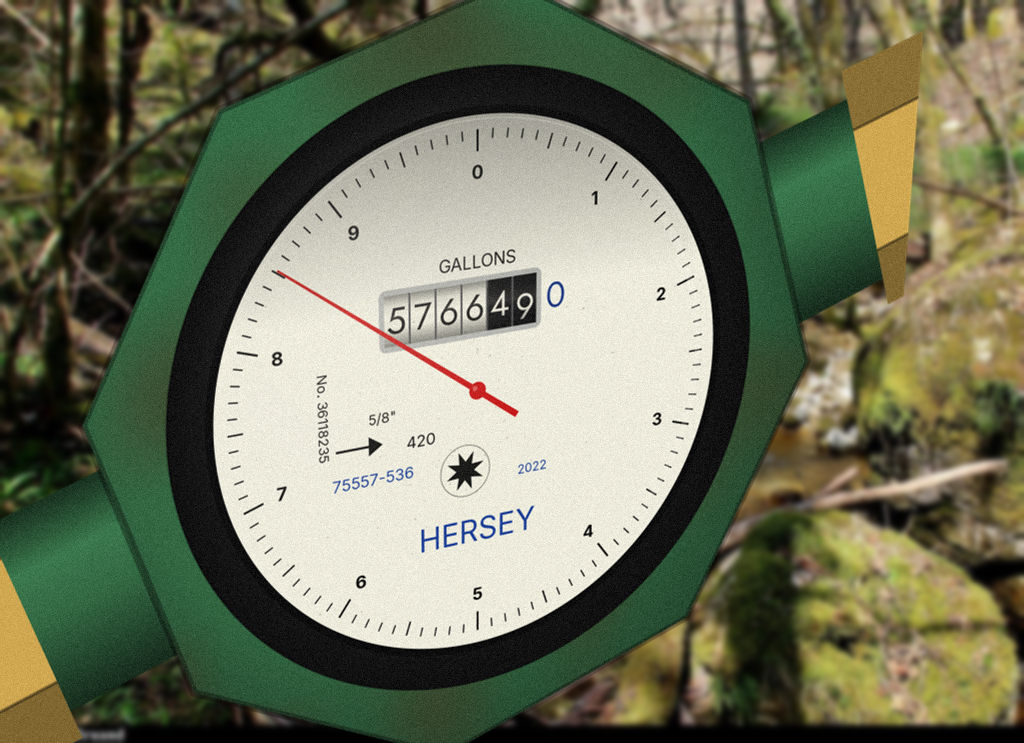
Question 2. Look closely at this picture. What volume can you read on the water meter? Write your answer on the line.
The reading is 5766488.5 gal
